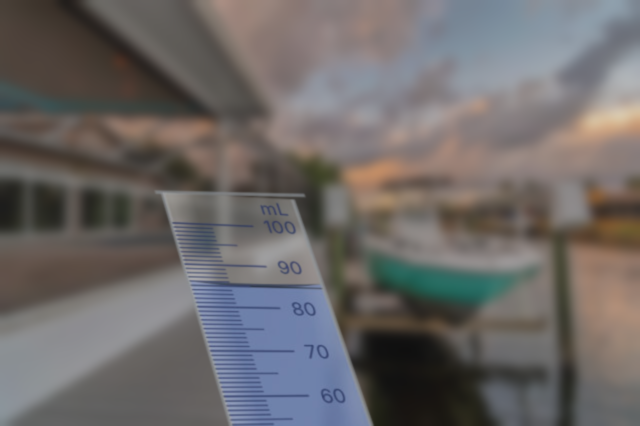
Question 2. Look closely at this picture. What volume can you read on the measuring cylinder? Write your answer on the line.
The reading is 85 mL
